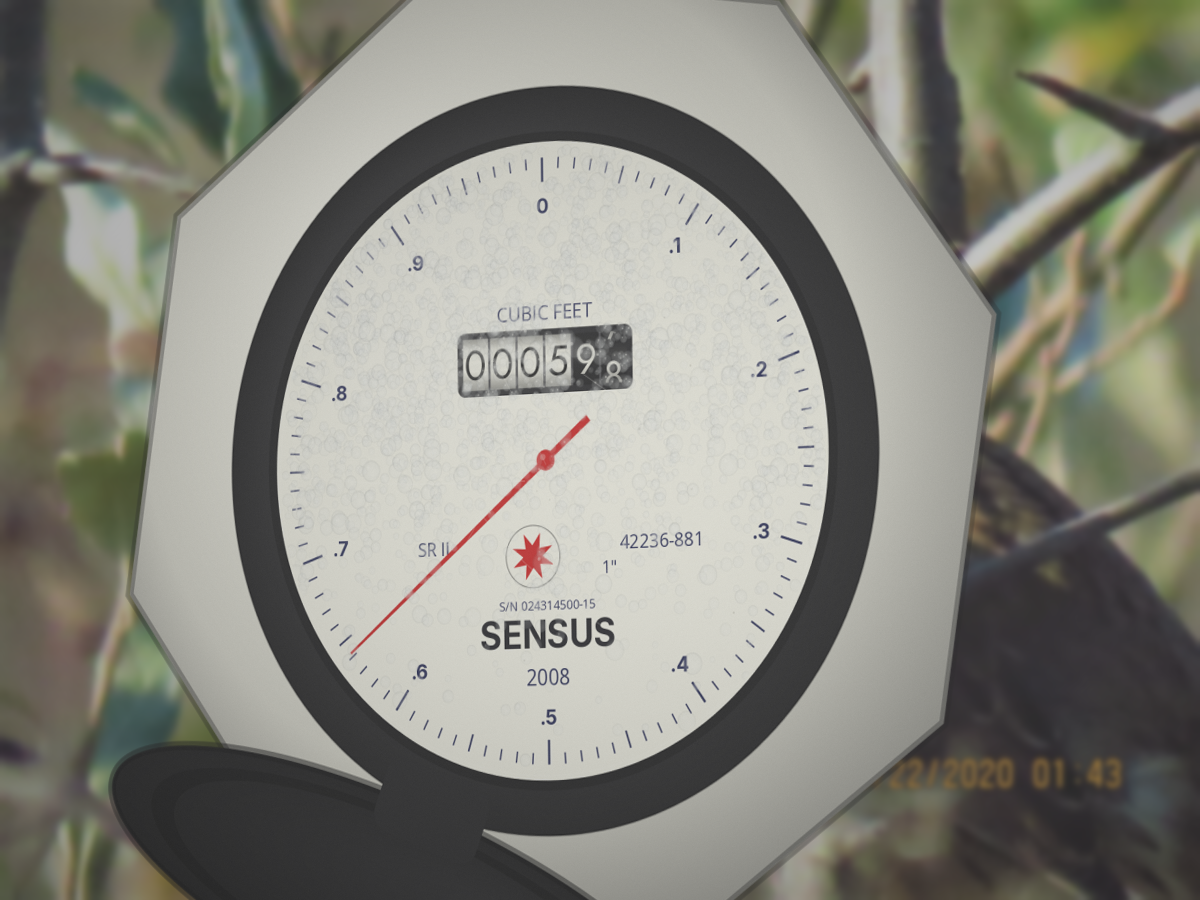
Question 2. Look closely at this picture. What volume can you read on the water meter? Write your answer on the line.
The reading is 597.64 ft³
